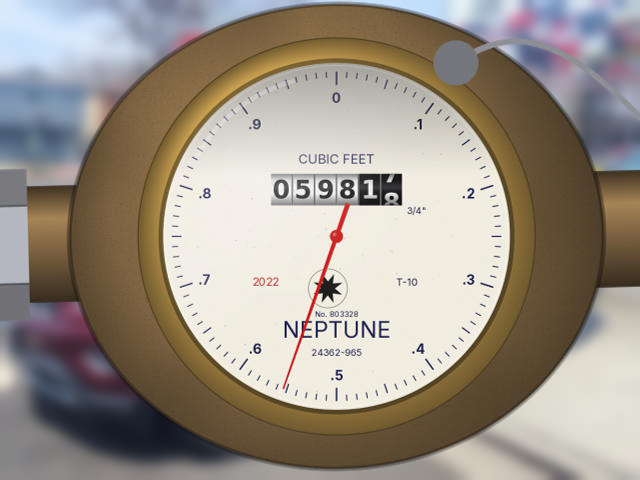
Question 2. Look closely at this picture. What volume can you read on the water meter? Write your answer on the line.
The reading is 59817.55 ft³
